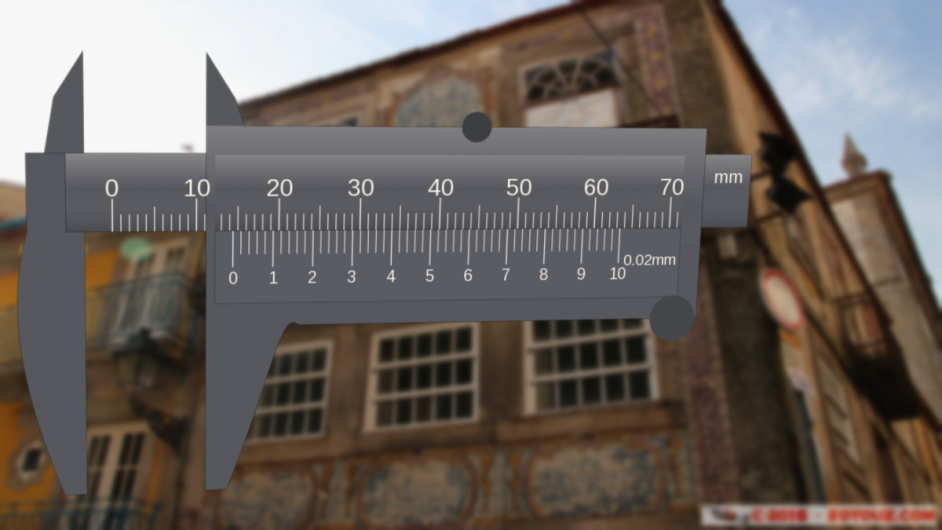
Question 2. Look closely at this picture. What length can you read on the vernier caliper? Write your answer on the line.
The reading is 14.4 mm
